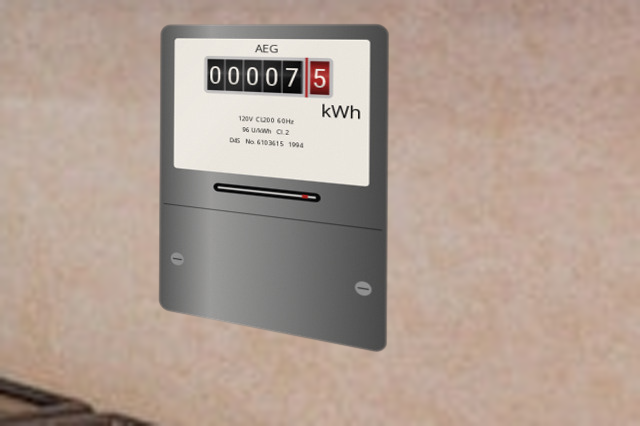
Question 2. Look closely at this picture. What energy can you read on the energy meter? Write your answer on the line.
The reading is 7.5 kWh
